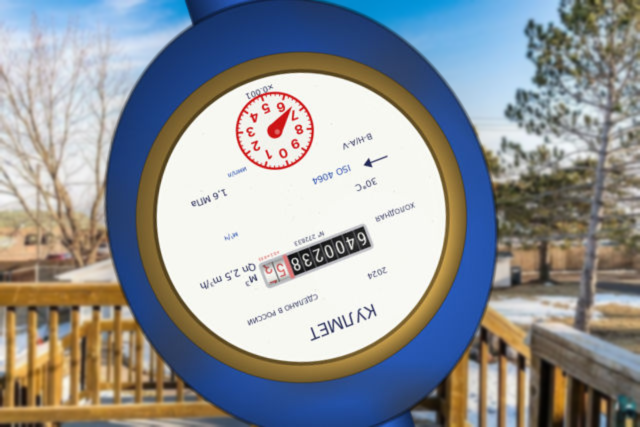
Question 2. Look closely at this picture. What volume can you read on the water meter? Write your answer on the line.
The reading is 6400238.526 m³
